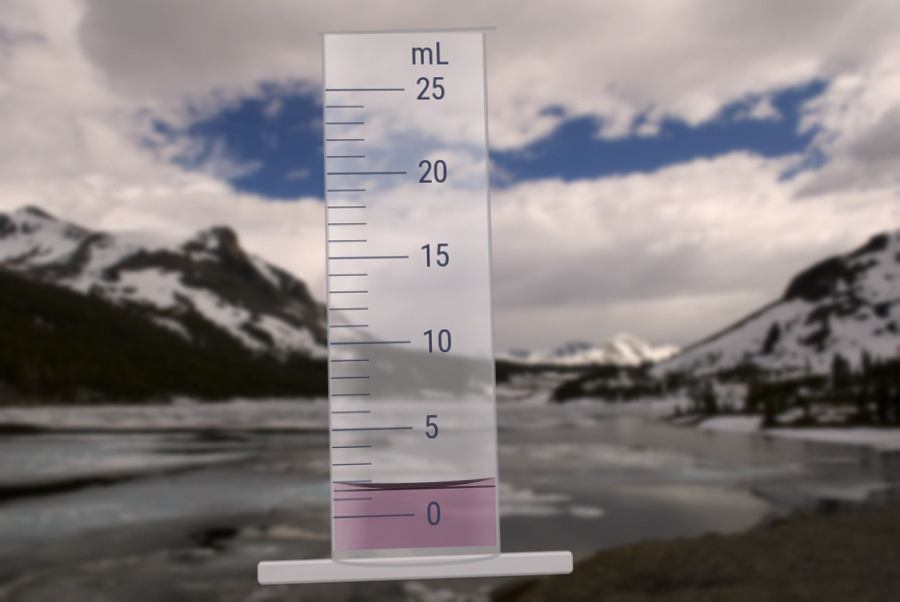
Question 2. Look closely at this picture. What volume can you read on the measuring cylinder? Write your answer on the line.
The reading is 1.5 mL
